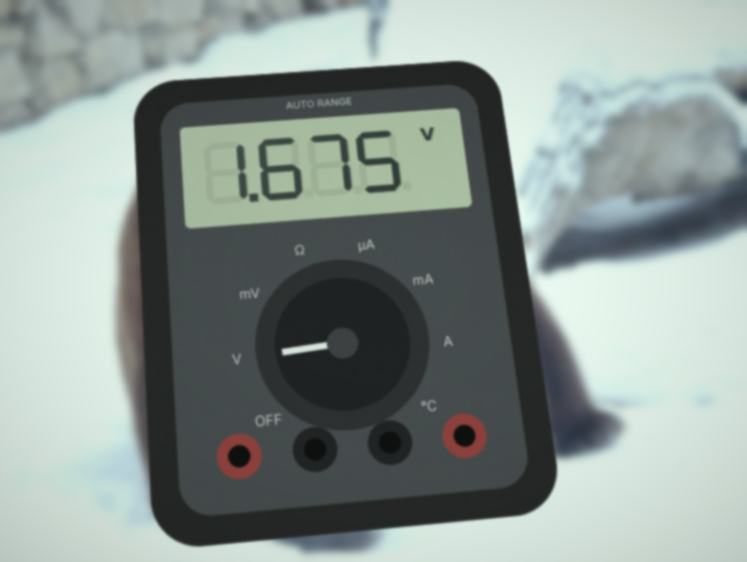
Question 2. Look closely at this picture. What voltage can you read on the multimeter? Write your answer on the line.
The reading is 1.675 V
